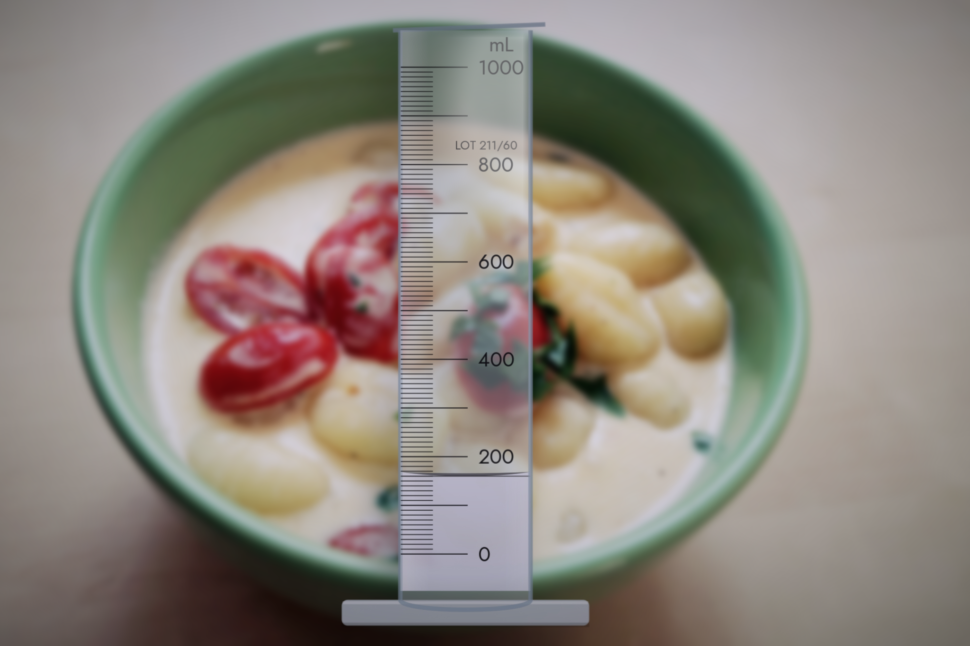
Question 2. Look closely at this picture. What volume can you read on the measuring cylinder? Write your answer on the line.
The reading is 160 mL
